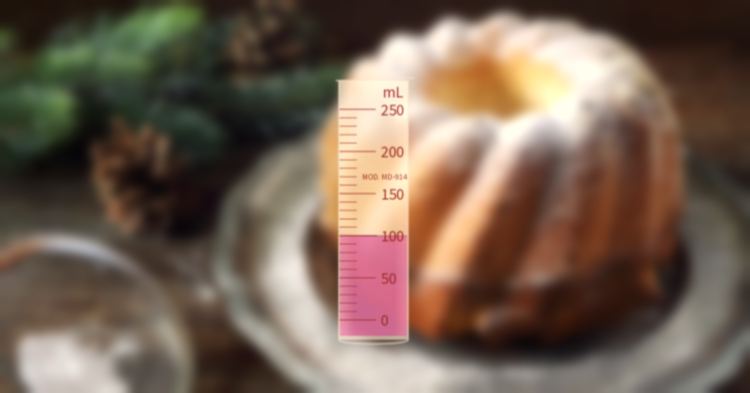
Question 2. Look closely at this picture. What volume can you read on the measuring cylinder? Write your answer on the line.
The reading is 100 mL
